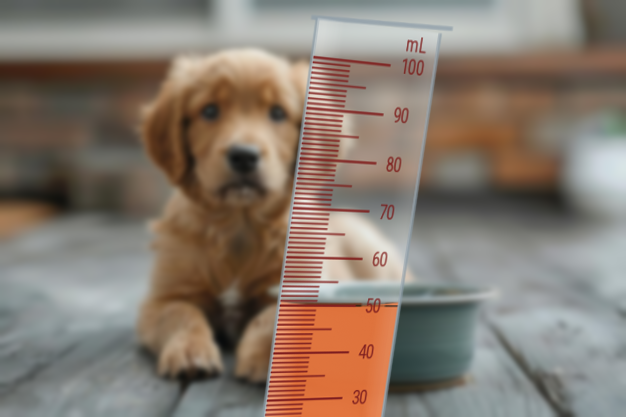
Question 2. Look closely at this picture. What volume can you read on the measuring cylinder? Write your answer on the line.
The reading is 50 mL
